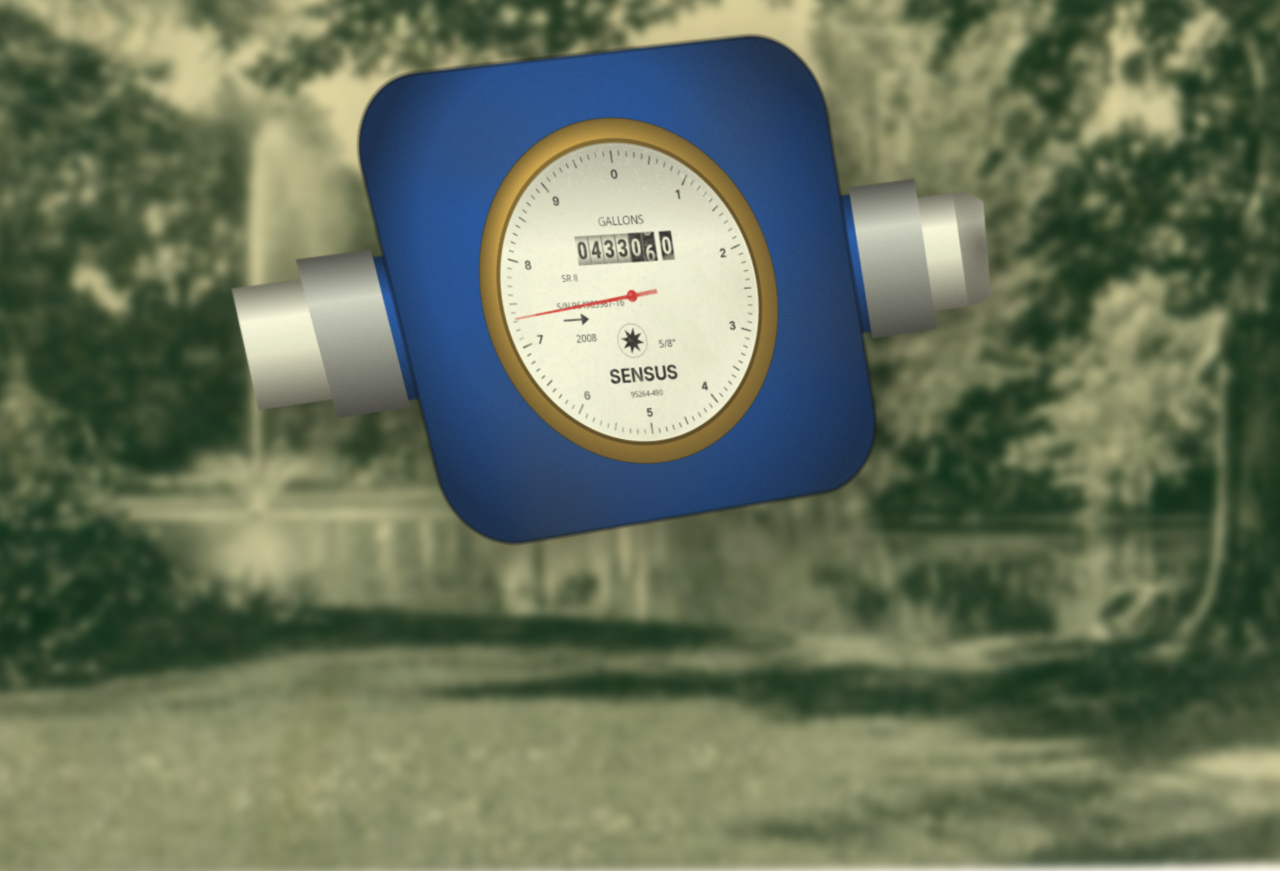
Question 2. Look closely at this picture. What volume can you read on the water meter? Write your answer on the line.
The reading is 433057.3 gal
